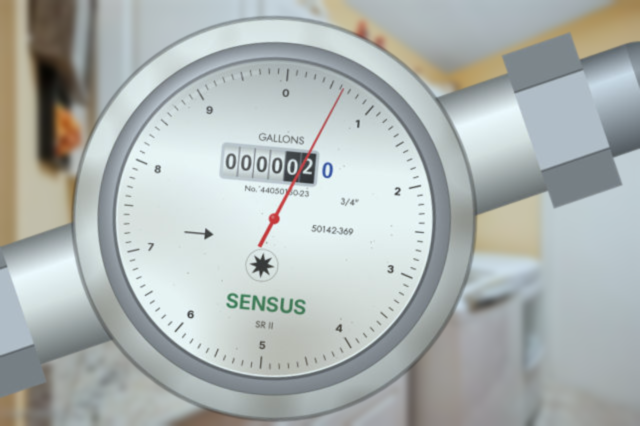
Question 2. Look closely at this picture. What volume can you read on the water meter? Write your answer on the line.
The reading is 20.6 gal
